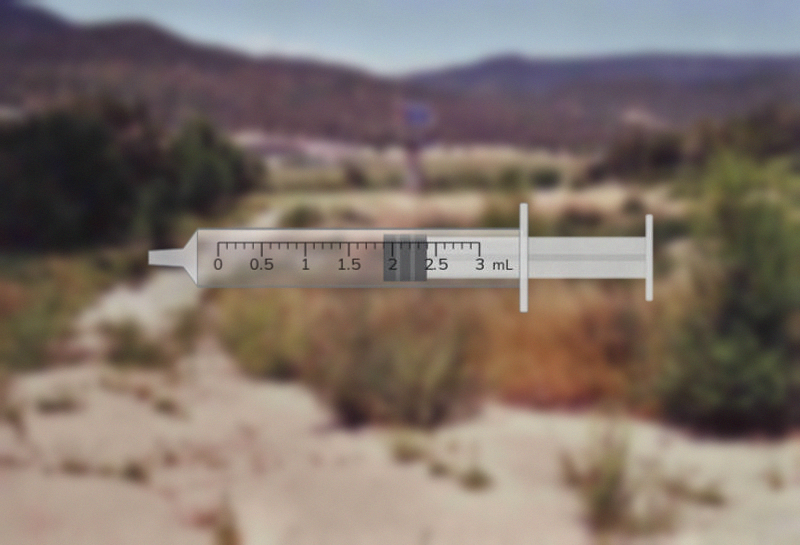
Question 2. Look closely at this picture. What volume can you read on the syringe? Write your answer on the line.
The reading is 1.9 mL
